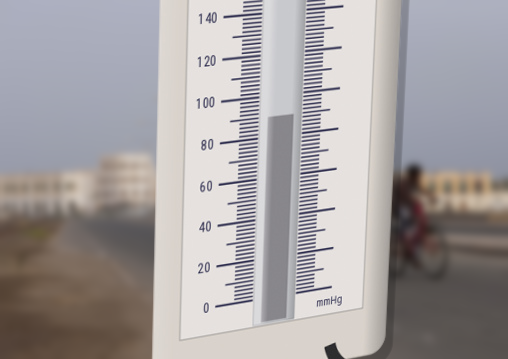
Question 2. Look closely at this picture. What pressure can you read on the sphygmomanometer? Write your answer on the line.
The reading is 90 mmHg
